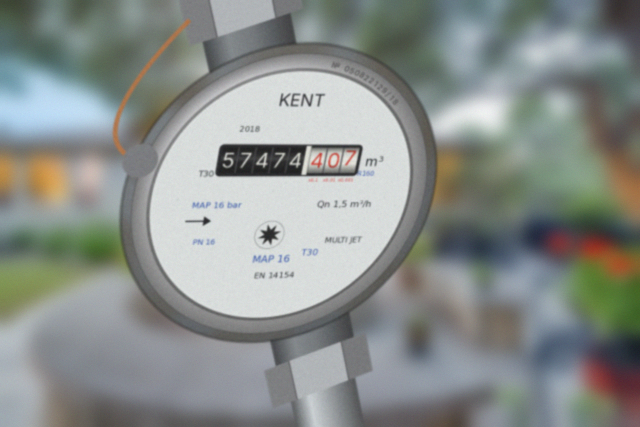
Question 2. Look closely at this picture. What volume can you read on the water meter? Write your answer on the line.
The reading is 57474.407 m³
